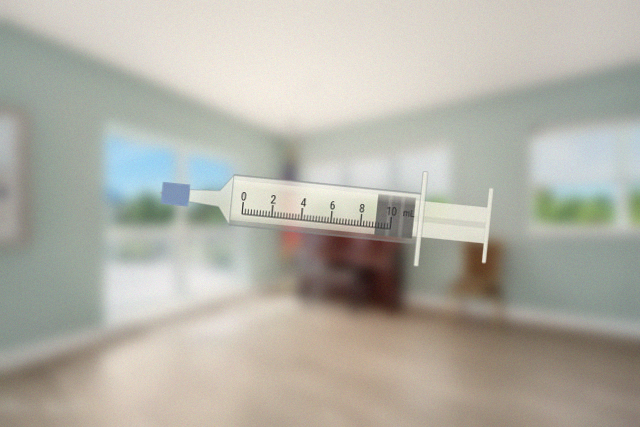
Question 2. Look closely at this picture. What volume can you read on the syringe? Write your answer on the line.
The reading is 9 mL
